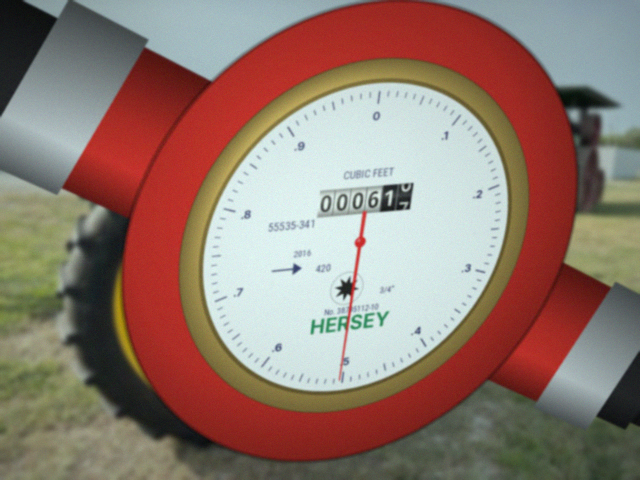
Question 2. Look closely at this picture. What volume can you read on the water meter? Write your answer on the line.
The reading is 616.50 ft³
